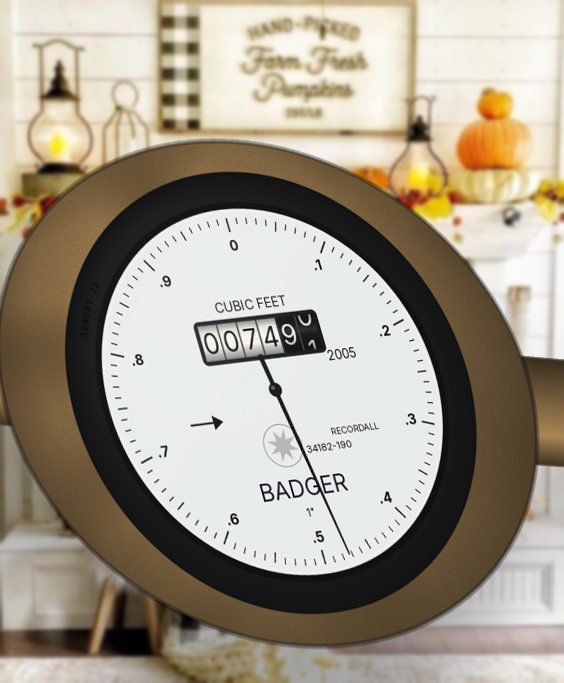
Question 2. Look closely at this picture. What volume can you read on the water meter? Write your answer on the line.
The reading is 7490.47 ft³
